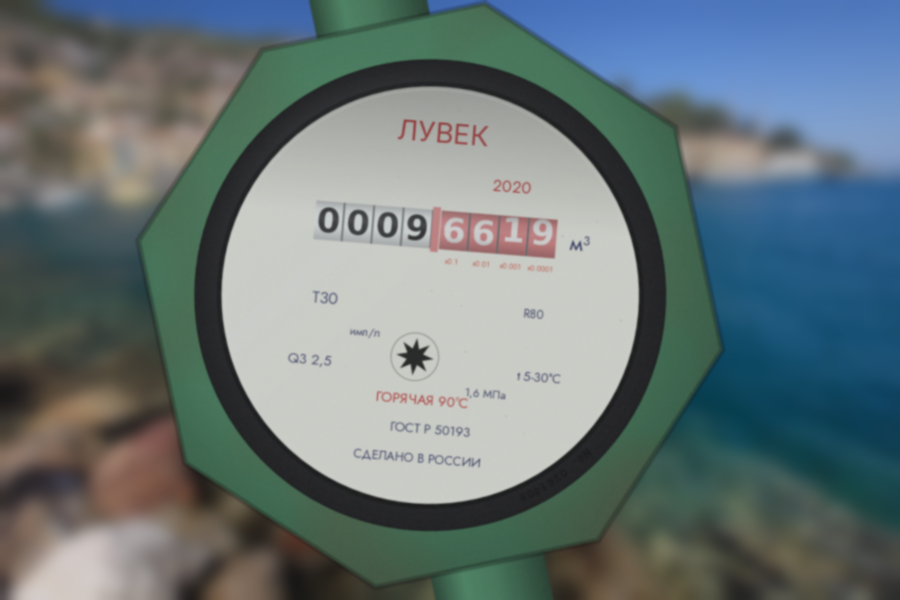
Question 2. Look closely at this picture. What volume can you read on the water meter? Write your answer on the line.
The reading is 9.6619 m³
